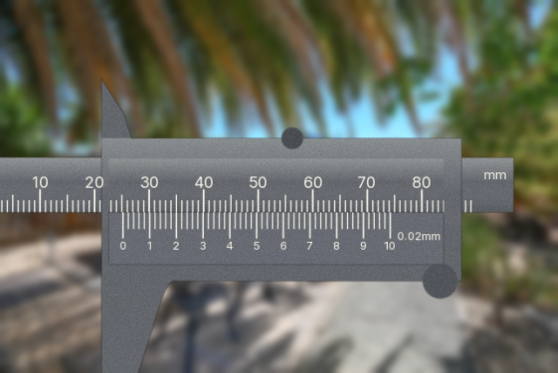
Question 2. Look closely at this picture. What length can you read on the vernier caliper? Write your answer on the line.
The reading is 25.2 mm
